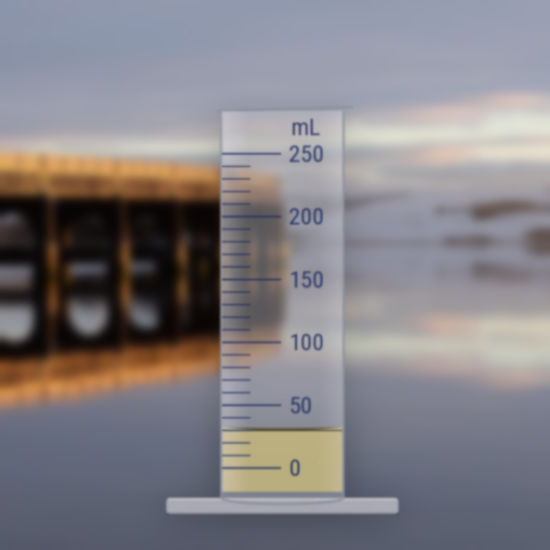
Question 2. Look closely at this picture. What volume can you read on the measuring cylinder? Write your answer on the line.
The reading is 30 mL
